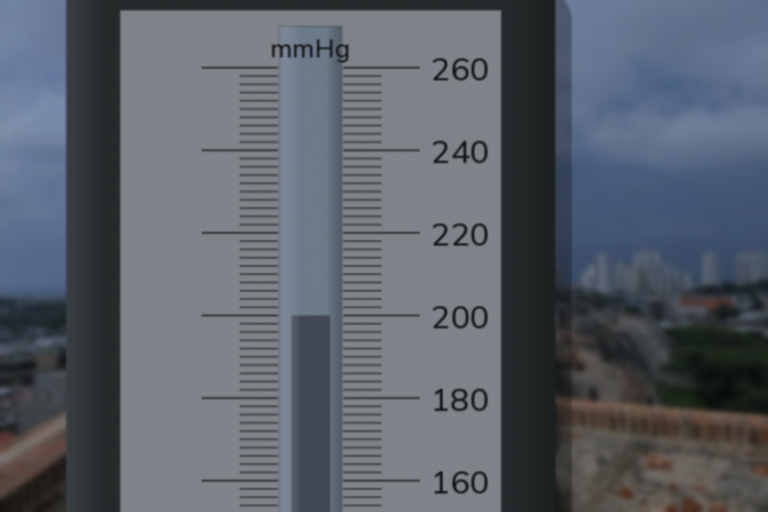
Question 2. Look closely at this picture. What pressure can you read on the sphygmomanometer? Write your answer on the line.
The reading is 200 mmHg
